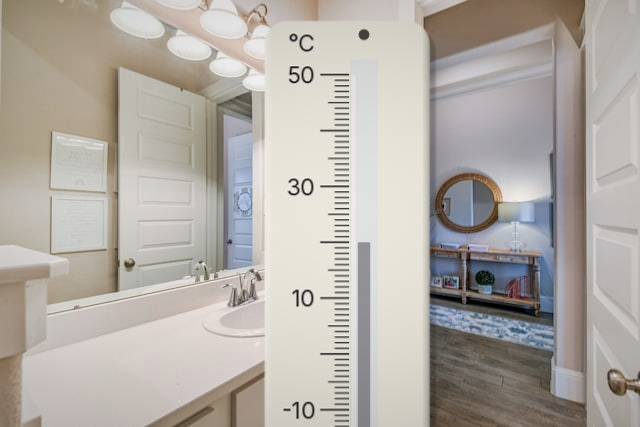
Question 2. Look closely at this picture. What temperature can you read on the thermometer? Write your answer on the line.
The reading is 20 °C
